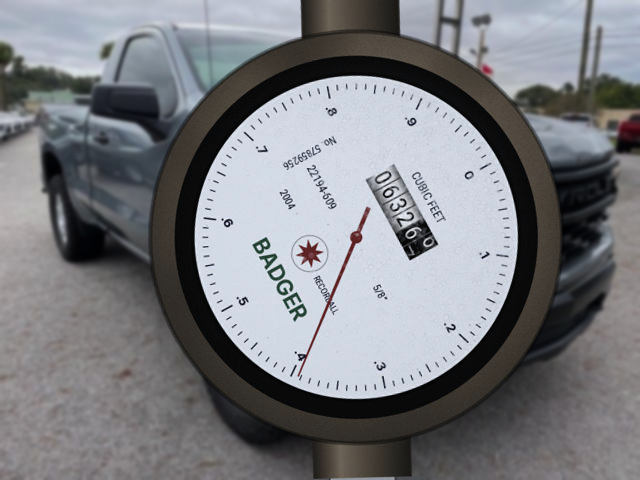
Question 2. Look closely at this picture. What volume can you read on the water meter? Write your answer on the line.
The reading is 63266.39 ft³
